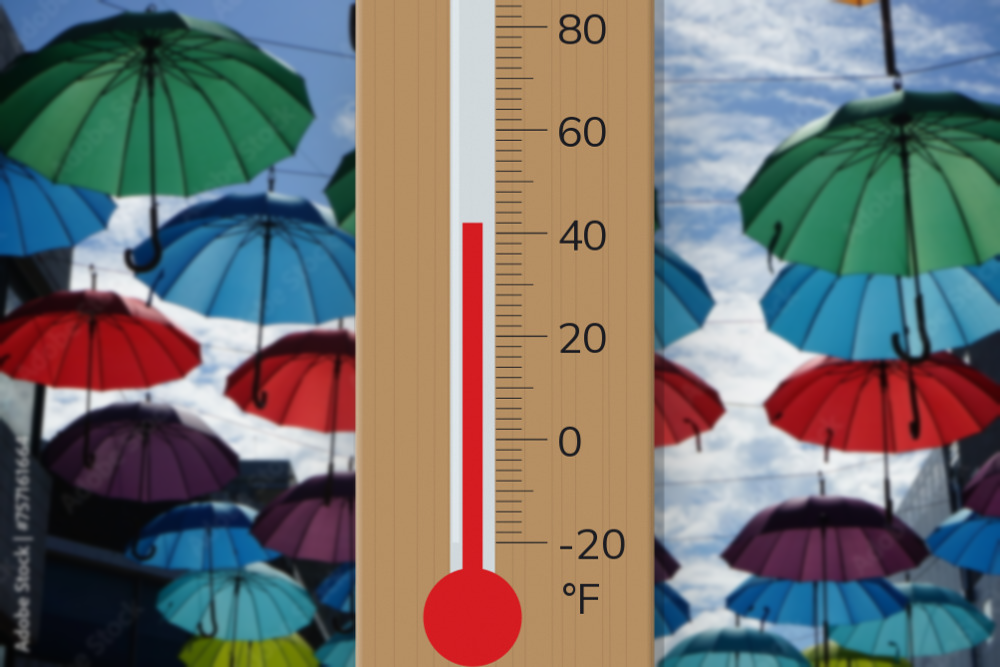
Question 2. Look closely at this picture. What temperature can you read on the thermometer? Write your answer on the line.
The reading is 42 °F
